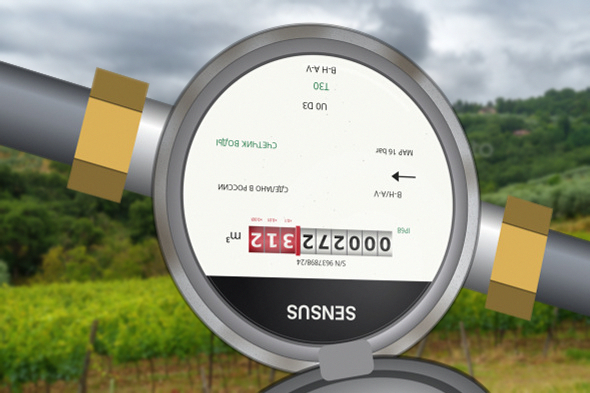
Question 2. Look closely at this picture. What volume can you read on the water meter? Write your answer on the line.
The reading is 272.312 m³
